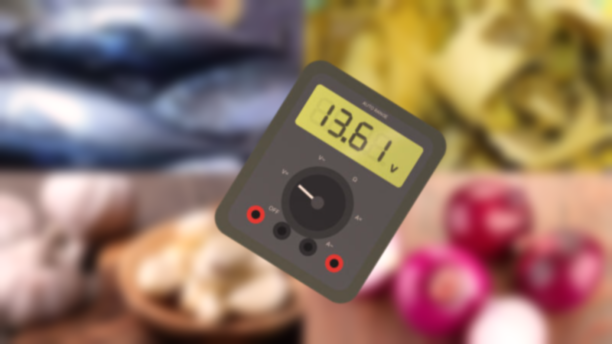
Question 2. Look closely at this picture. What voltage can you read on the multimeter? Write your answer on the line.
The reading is 13.61 V
